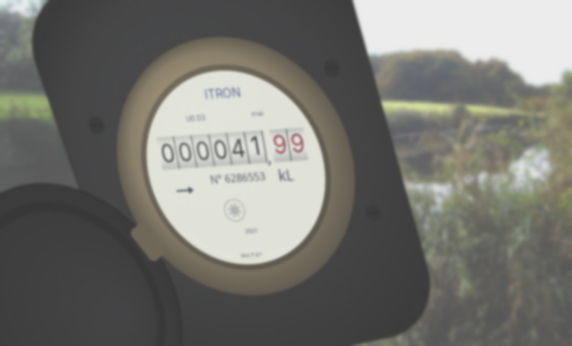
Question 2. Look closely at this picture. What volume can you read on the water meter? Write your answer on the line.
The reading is 41.99 kL
